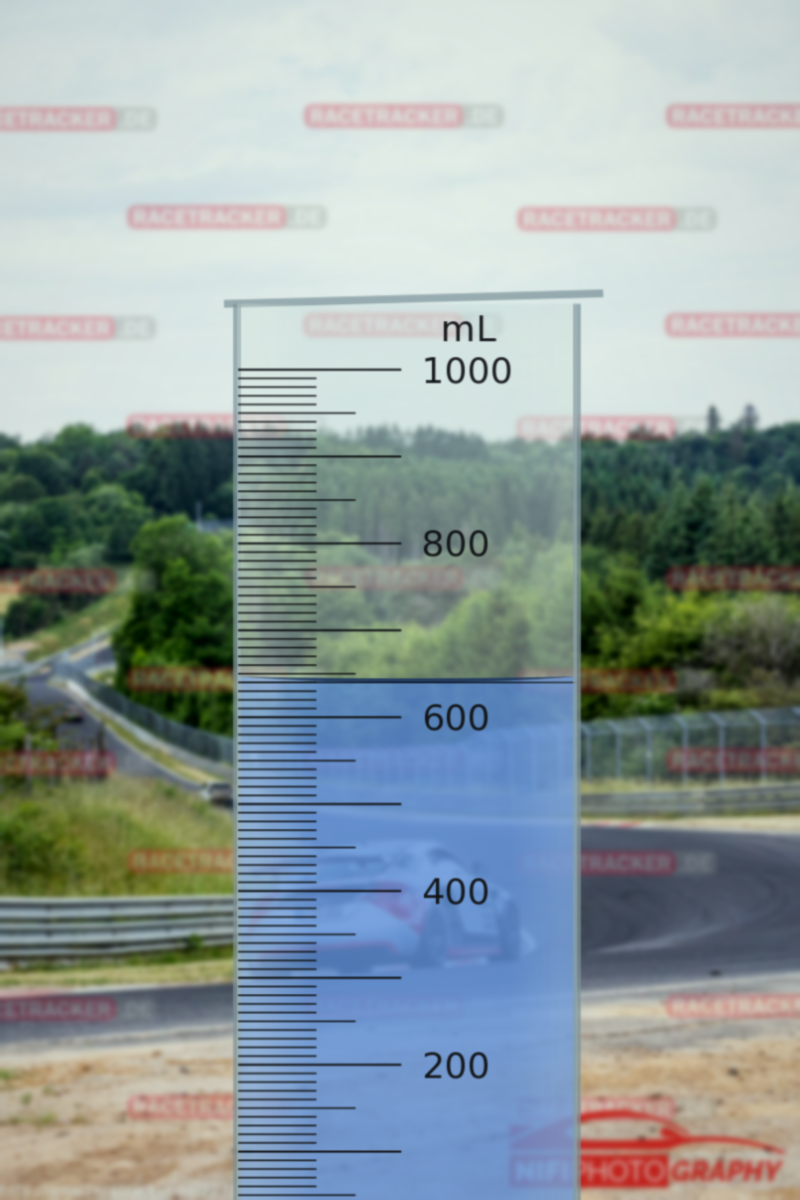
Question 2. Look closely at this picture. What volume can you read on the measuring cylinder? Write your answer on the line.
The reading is 640 mL
